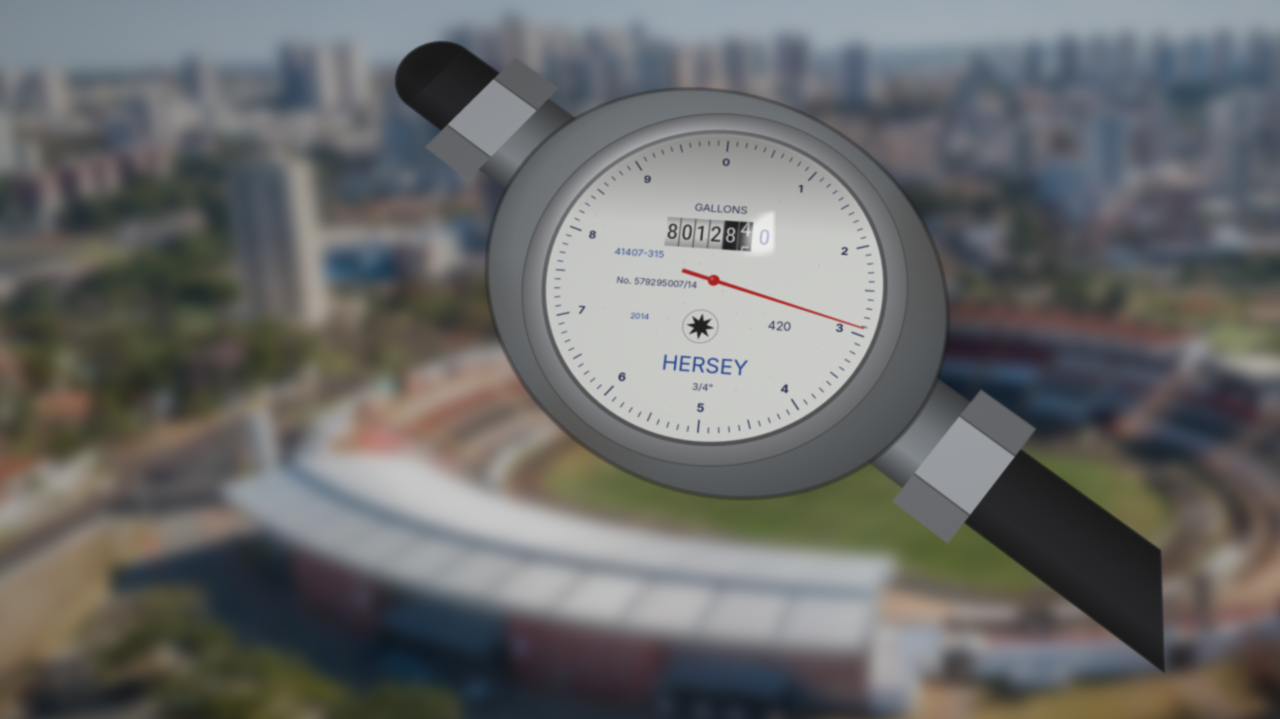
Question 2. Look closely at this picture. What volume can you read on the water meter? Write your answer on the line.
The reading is 8012842.9 gal
